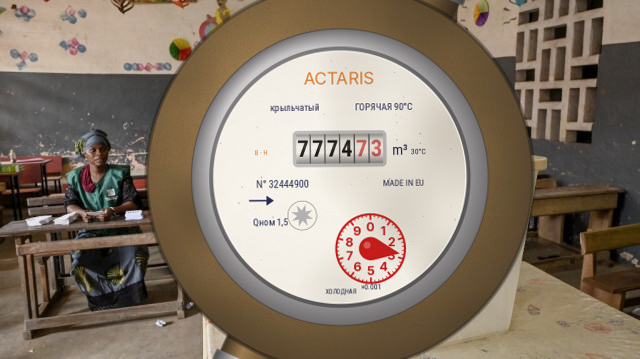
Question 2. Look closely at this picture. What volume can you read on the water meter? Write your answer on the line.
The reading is 7774.732 m³
